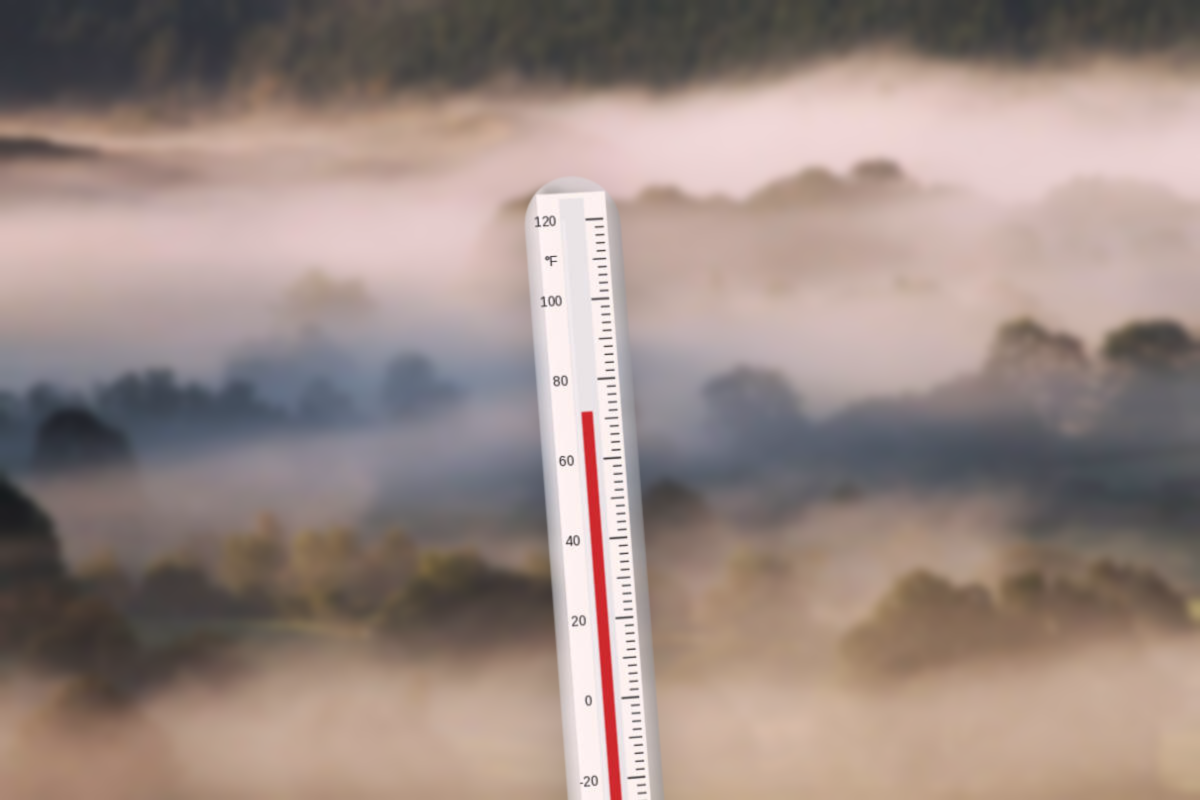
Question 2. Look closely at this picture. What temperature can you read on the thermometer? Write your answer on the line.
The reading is 72 °F
